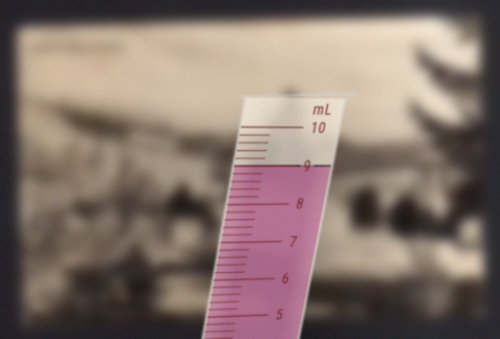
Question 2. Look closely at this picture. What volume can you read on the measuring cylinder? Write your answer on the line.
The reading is 9 mL
